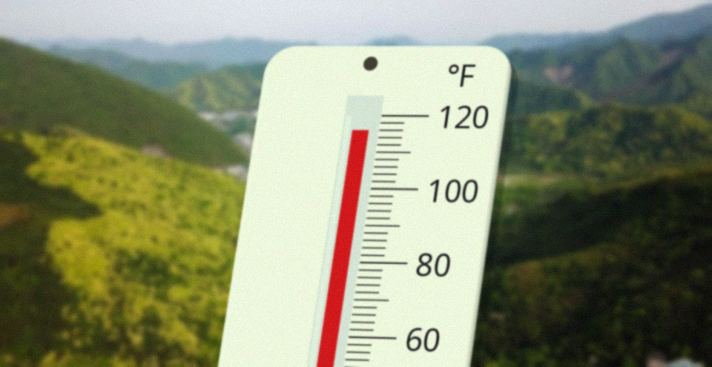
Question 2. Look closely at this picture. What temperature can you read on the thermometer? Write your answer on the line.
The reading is 116 °F
